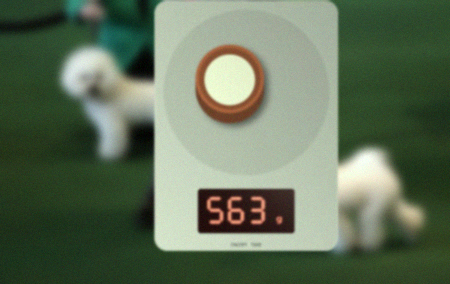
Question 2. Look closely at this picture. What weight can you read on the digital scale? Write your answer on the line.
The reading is 563 g
